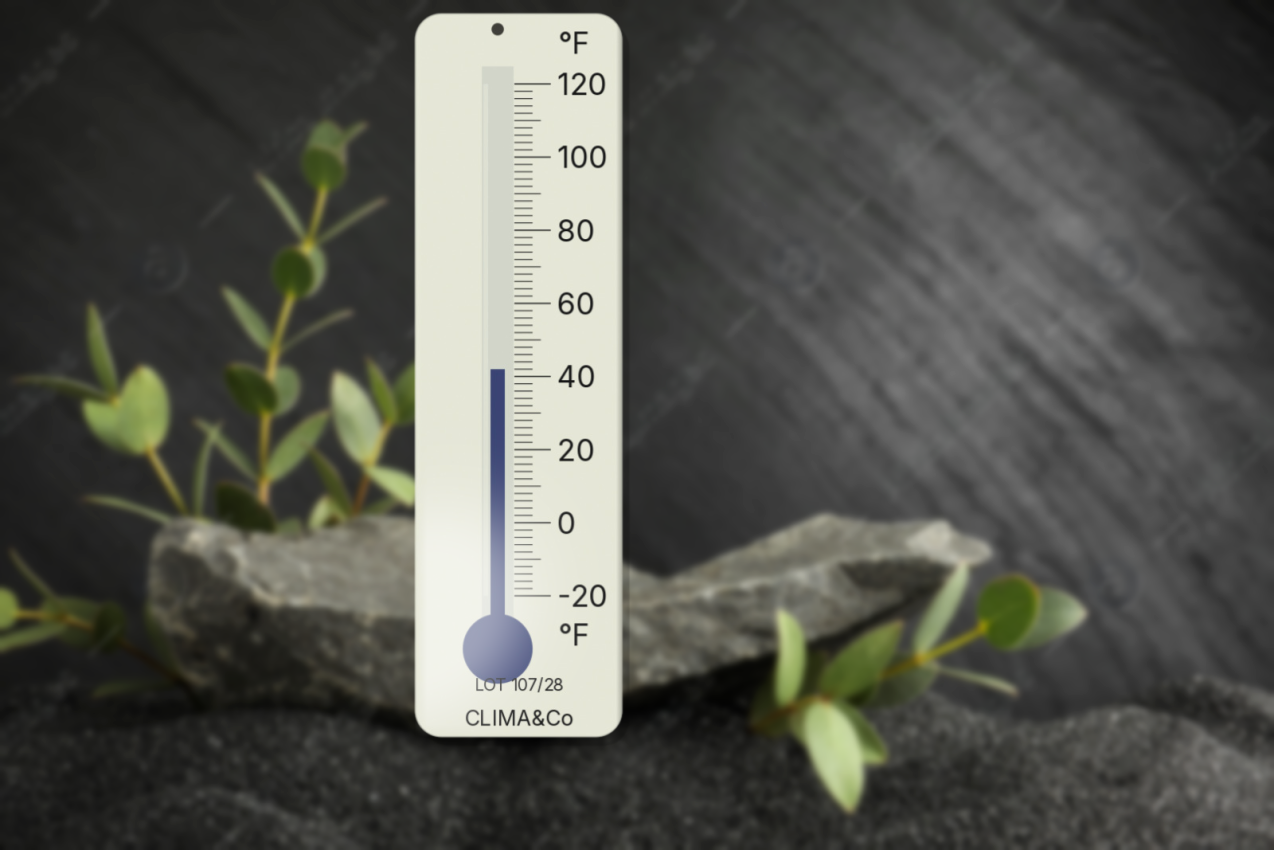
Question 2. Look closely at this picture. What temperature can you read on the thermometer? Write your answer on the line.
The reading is 42 °F
